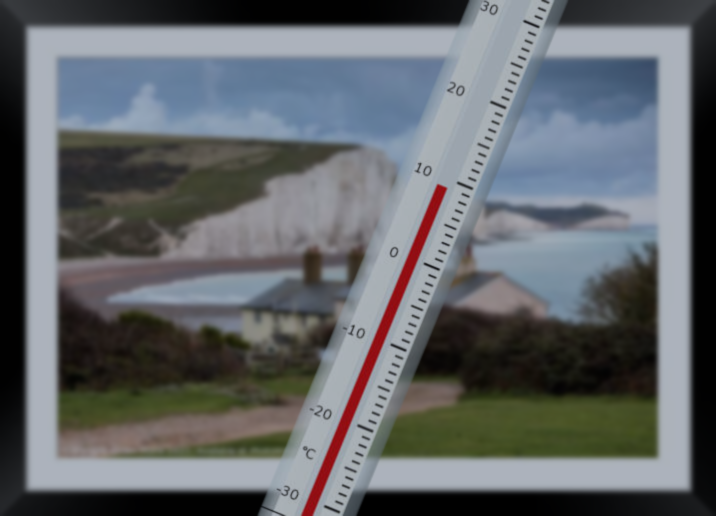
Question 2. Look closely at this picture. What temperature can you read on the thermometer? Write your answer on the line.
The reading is 9 °C
